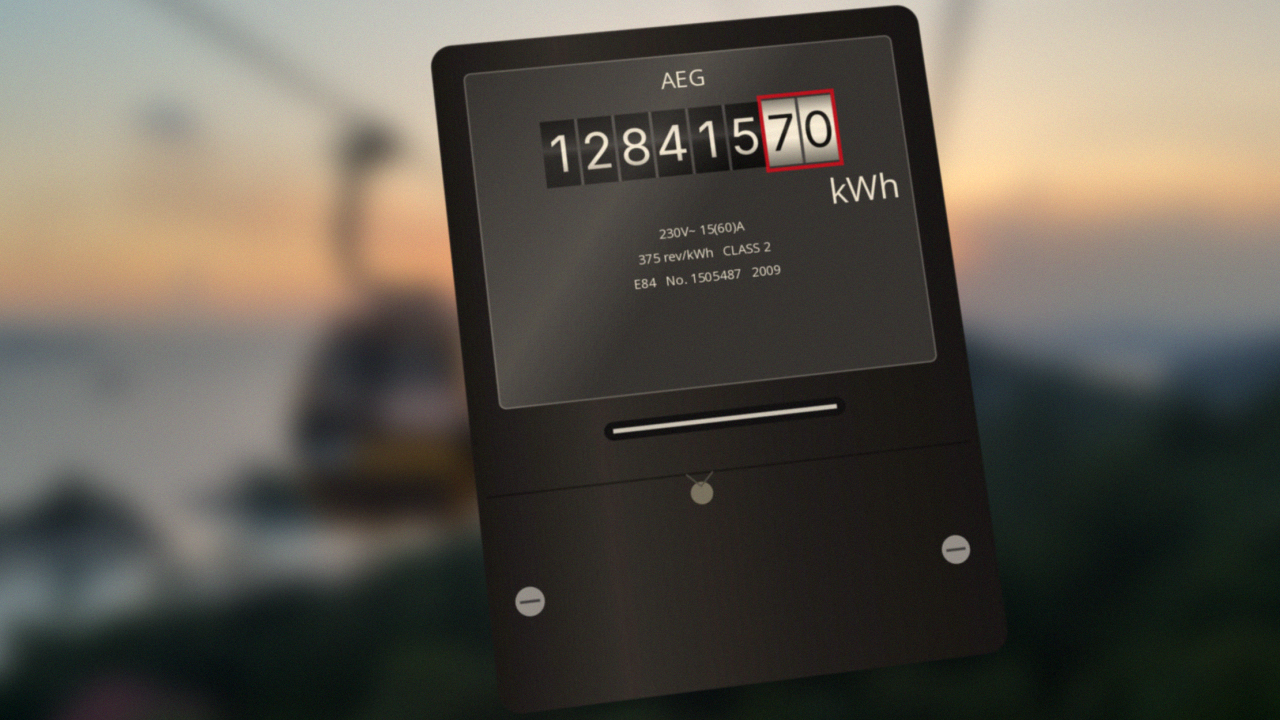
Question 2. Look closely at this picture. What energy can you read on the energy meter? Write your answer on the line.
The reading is 128415.70 kWh
